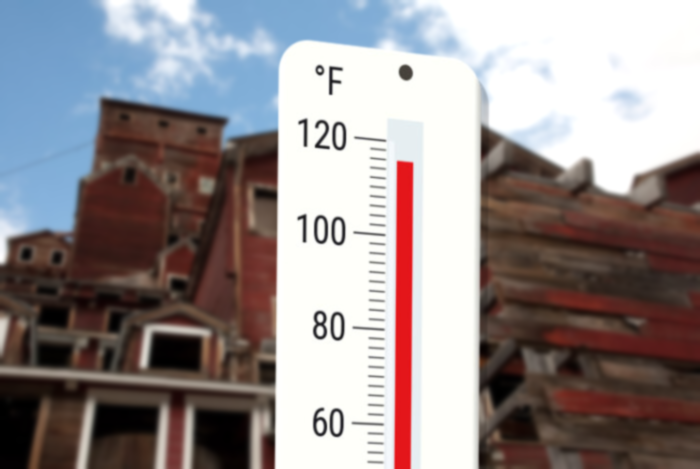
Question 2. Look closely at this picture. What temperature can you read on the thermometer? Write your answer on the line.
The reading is 116 °F
